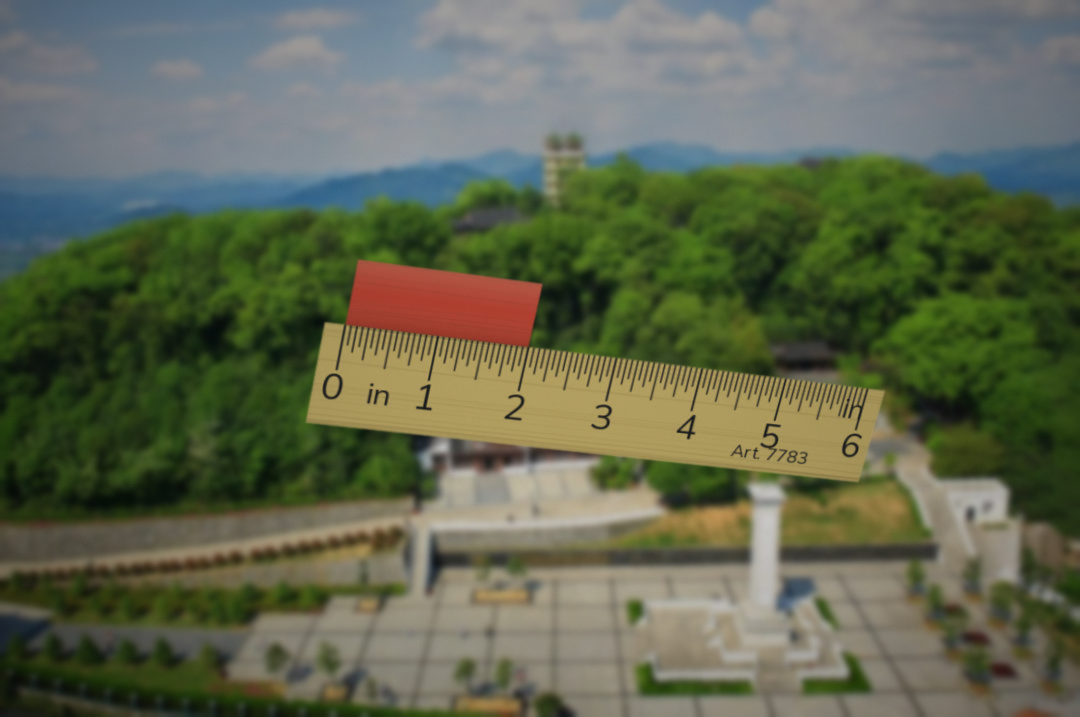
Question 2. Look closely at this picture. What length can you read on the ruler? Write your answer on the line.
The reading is 2 in
